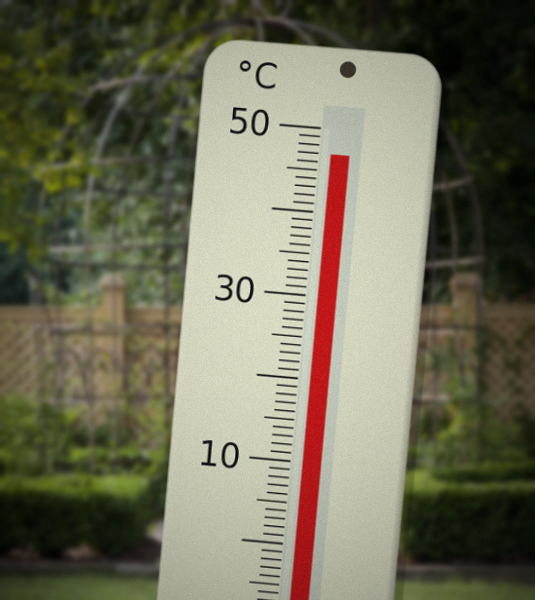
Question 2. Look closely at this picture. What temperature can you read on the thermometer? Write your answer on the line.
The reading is 47 °C
